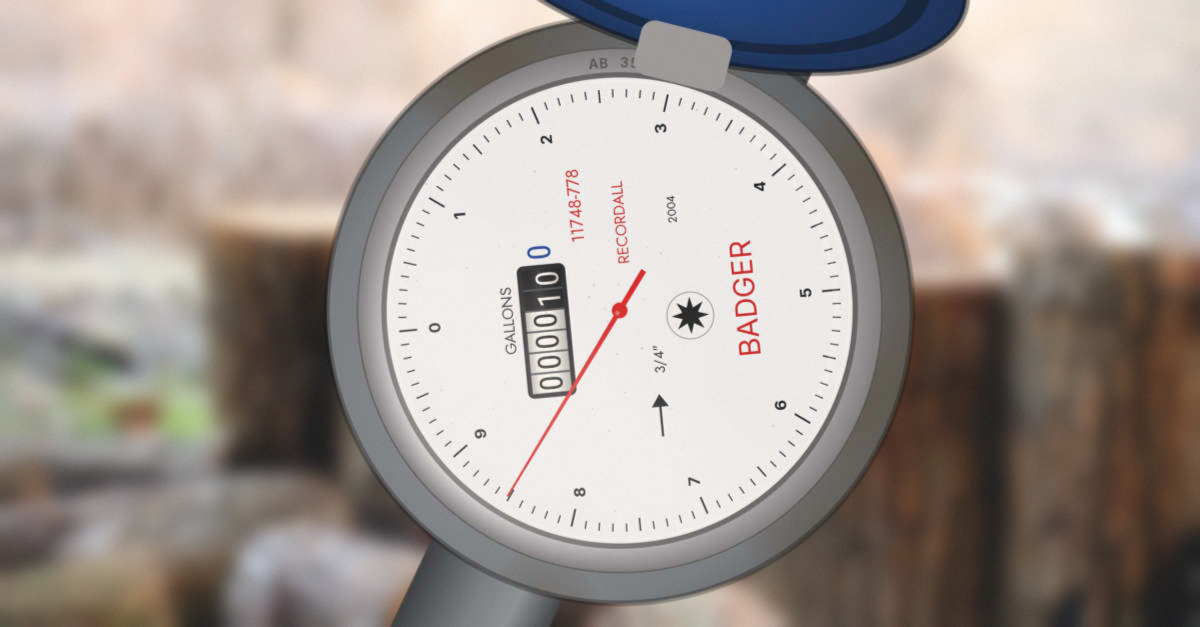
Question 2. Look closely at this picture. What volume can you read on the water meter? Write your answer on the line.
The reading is 98.5 gal
